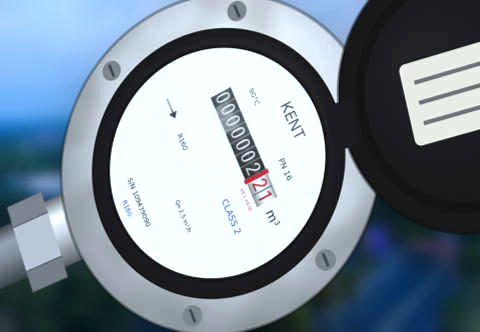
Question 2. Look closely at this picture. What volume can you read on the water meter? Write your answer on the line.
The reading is 2.21 m³
